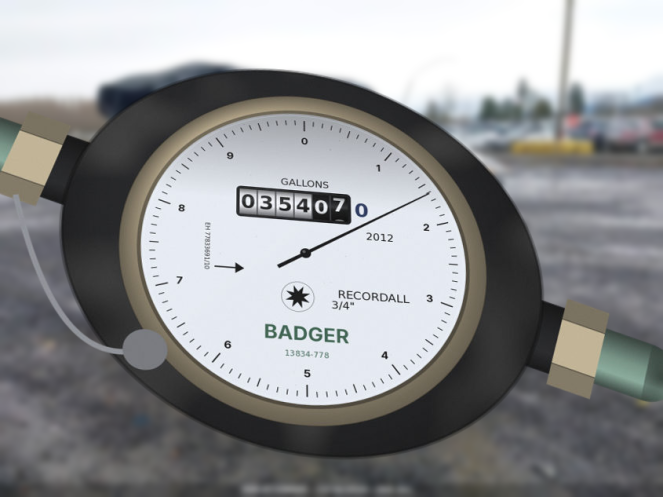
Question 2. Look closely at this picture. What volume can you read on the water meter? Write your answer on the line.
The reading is 354071.6 gal
